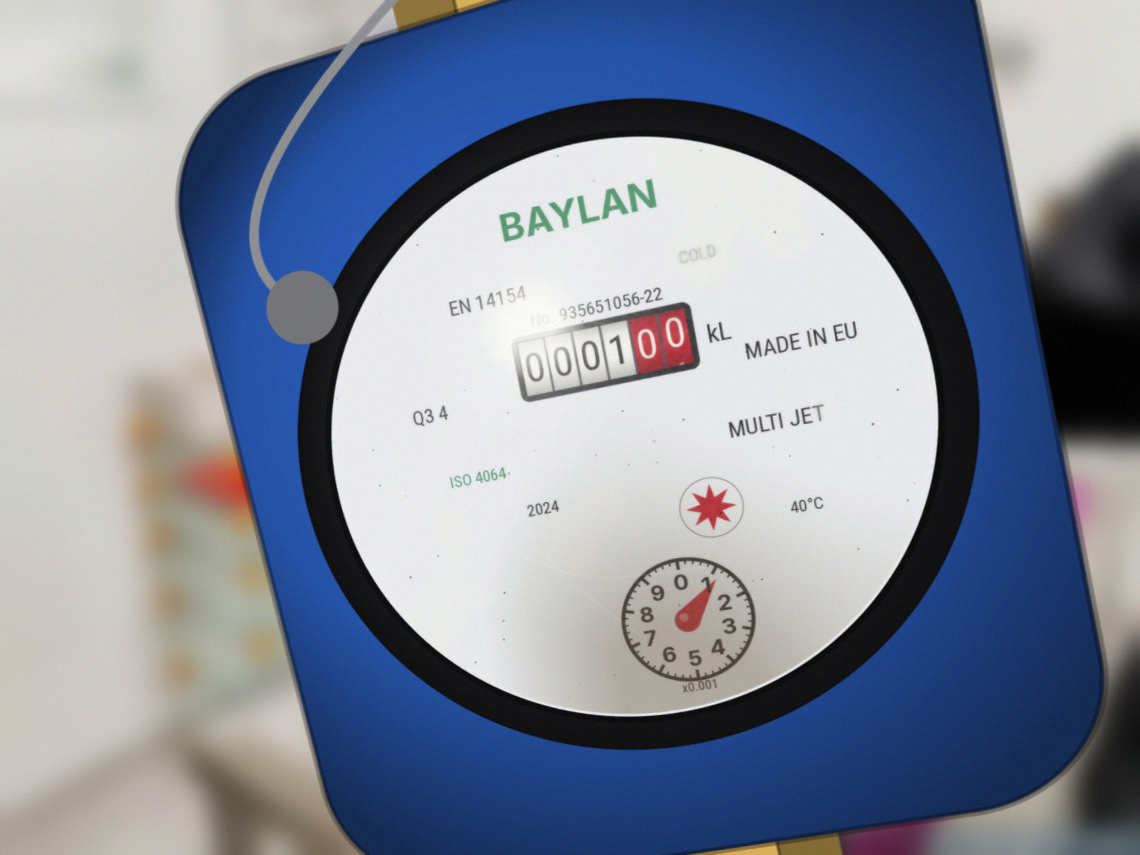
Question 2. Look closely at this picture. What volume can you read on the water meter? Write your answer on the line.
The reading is 1.001 kL
